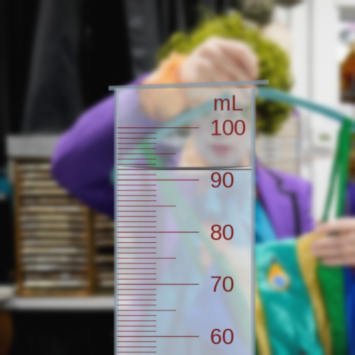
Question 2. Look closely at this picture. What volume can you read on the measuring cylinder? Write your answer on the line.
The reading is 92 mL
